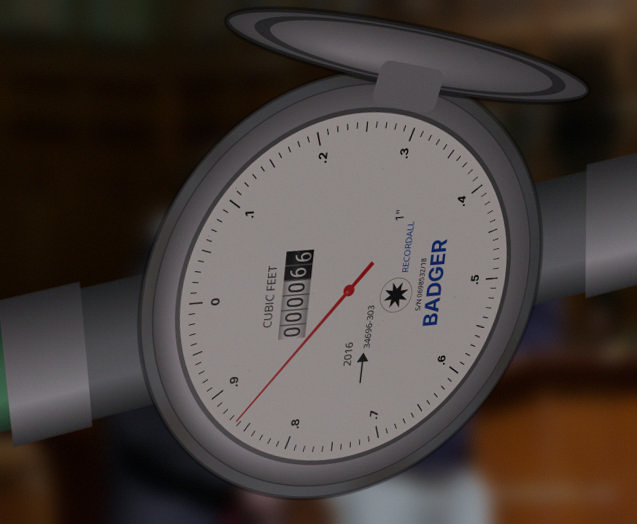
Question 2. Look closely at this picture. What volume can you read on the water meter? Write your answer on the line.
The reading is 65.86 ft³
